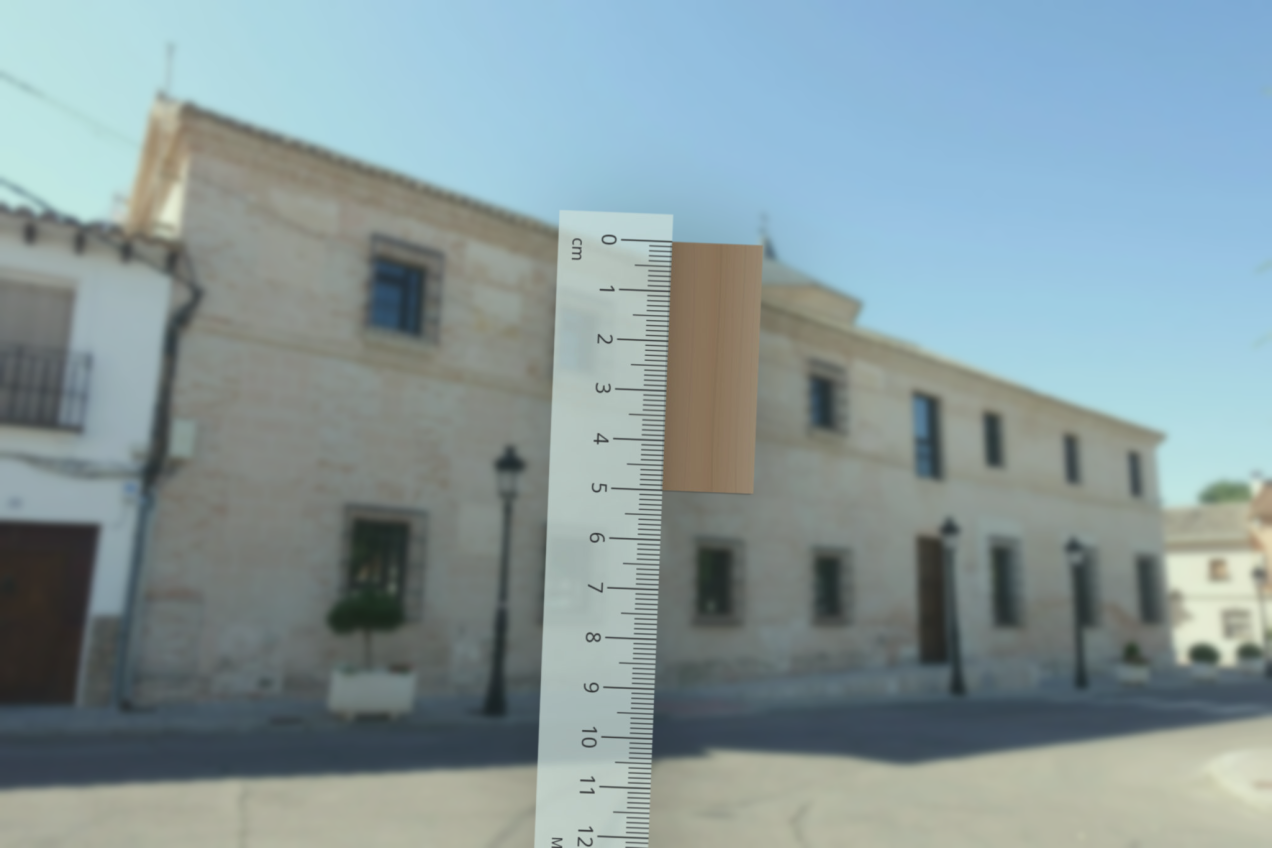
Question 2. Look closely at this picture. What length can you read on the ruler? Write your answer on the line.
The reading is 5 cm
